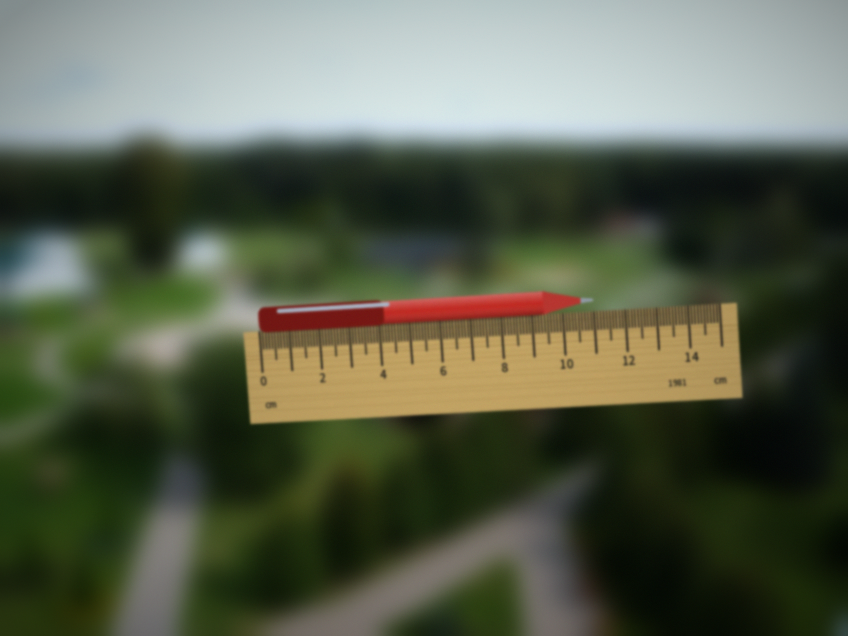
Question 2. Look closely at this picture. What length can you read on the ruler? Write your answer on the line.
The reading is 11 cm
